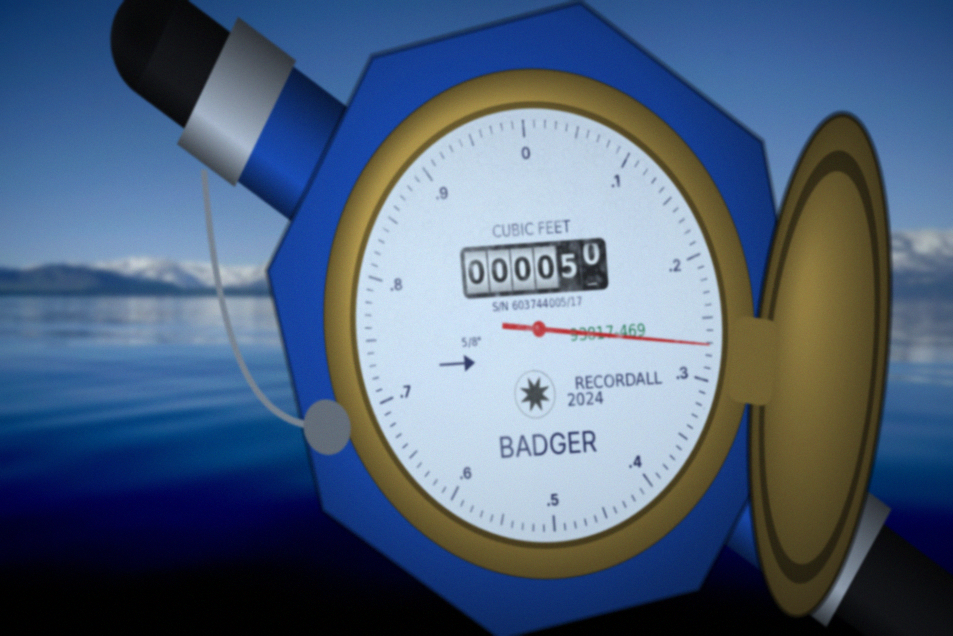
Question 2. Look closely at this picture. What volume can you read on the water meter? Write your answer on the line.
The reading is 50.27 ft³
